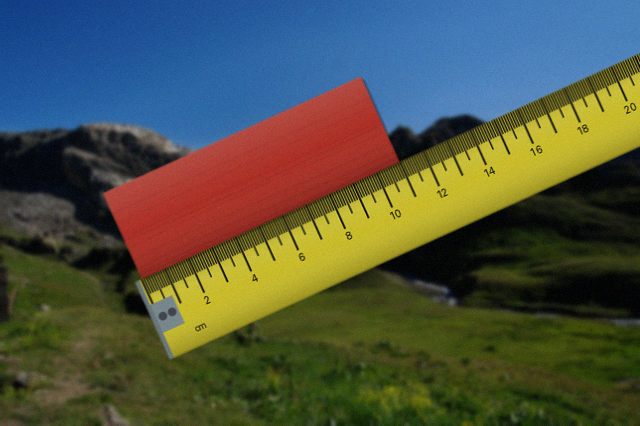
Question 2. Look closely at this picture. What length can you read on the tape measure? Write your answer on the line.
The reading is 11 cm
